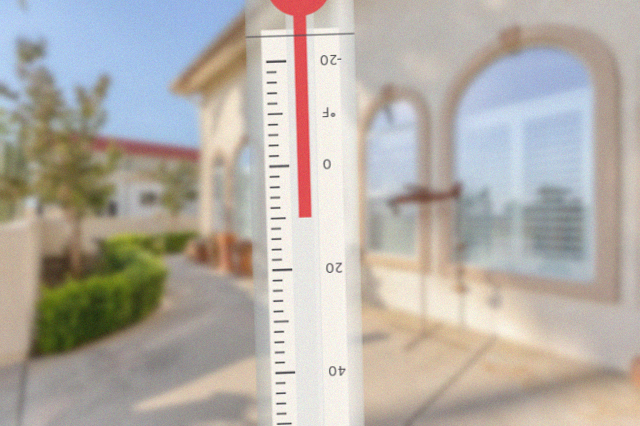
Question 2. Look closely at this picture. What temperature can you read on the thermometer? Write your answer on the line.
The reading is 10 °F
